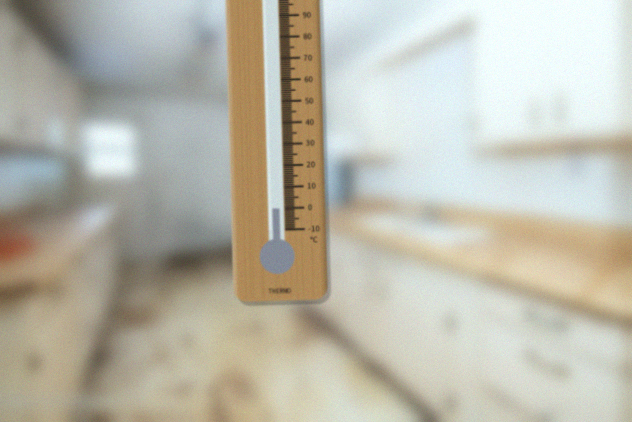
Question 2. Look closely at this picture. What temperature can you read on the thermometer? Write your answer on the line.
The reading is 0 °C
